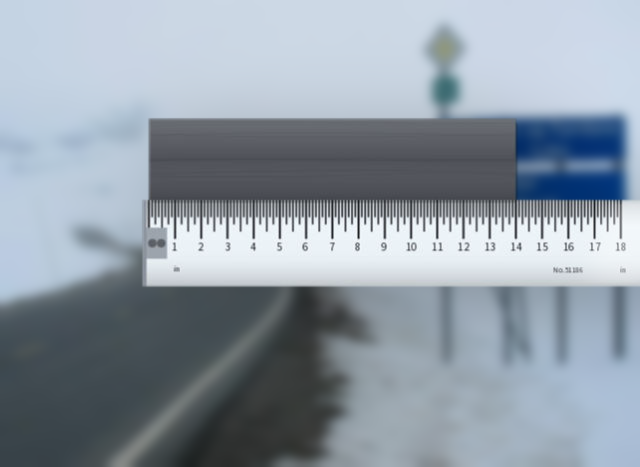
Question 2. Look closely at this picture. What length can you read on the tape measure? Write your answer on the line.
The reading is 14 in
